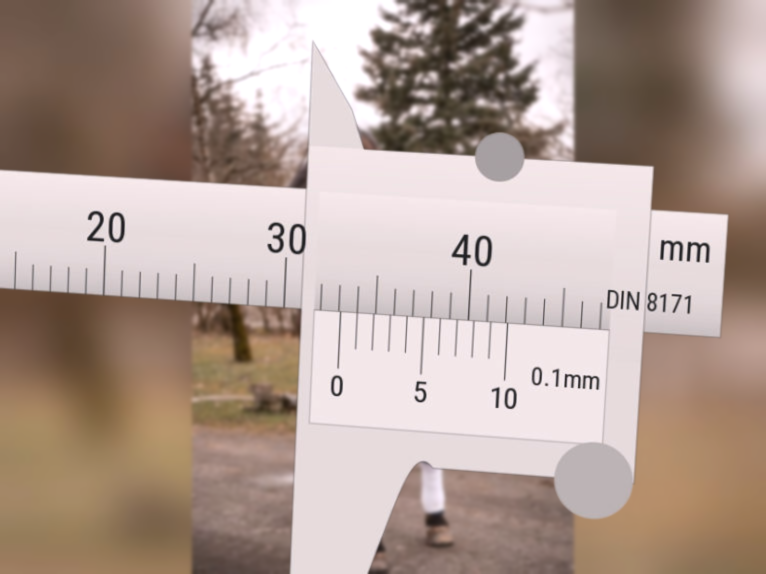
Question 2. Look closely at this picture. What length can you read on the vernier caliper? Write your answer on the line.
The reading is 33.1 mm
